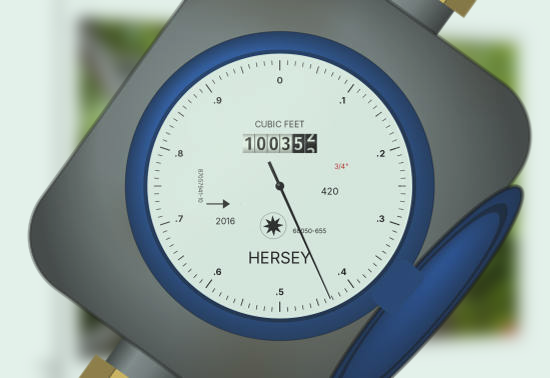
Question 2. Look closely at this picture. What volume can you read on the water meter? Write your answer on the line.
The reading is 100352.43 ft³
